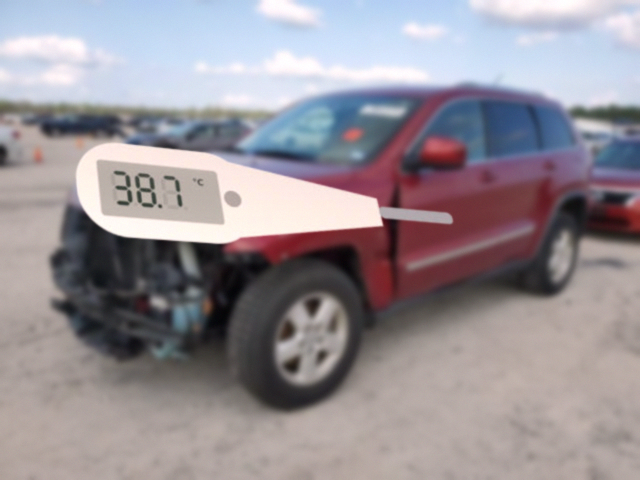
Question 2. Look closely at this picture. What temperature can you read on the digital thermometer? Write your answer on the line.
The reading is 38.7 °C
